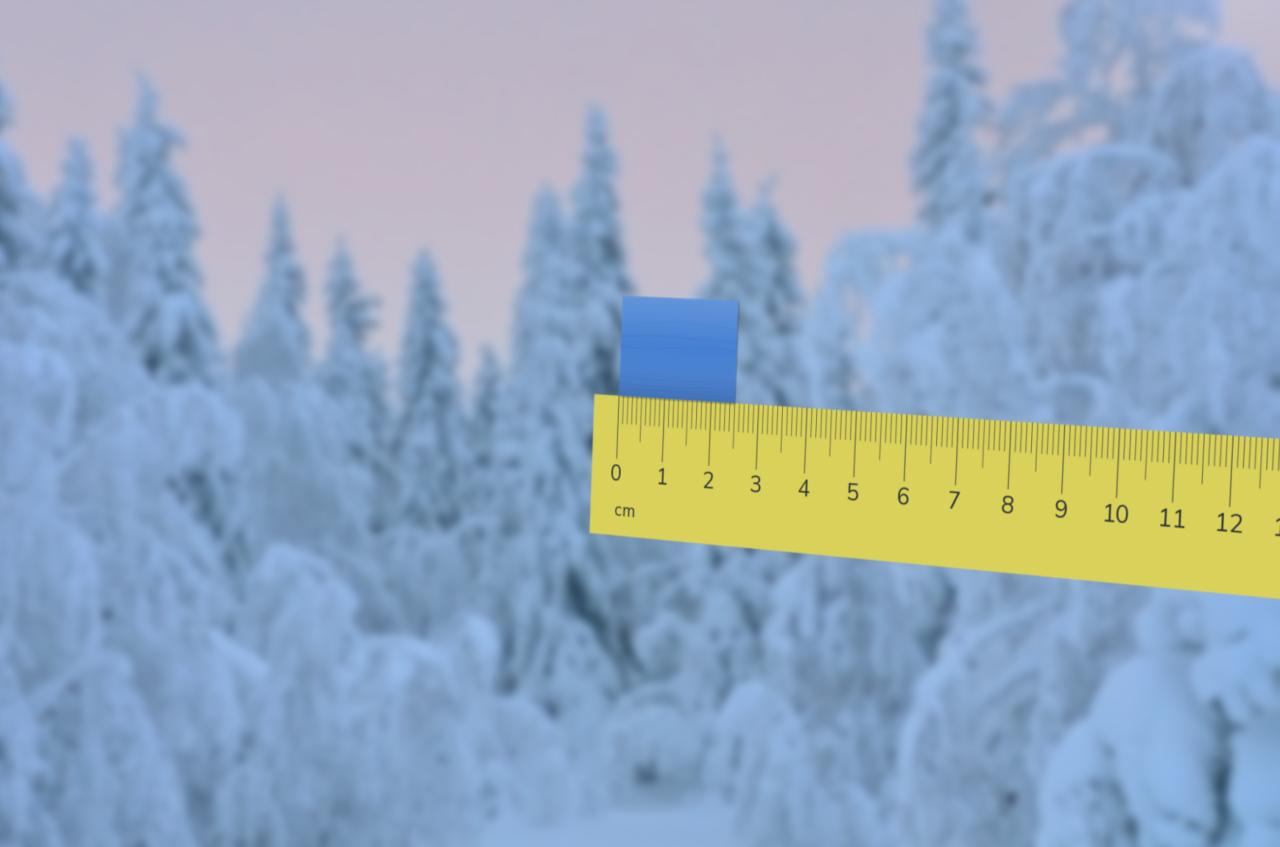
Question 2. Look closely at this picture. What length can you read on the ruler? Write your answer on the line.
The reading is 2.5 cm
